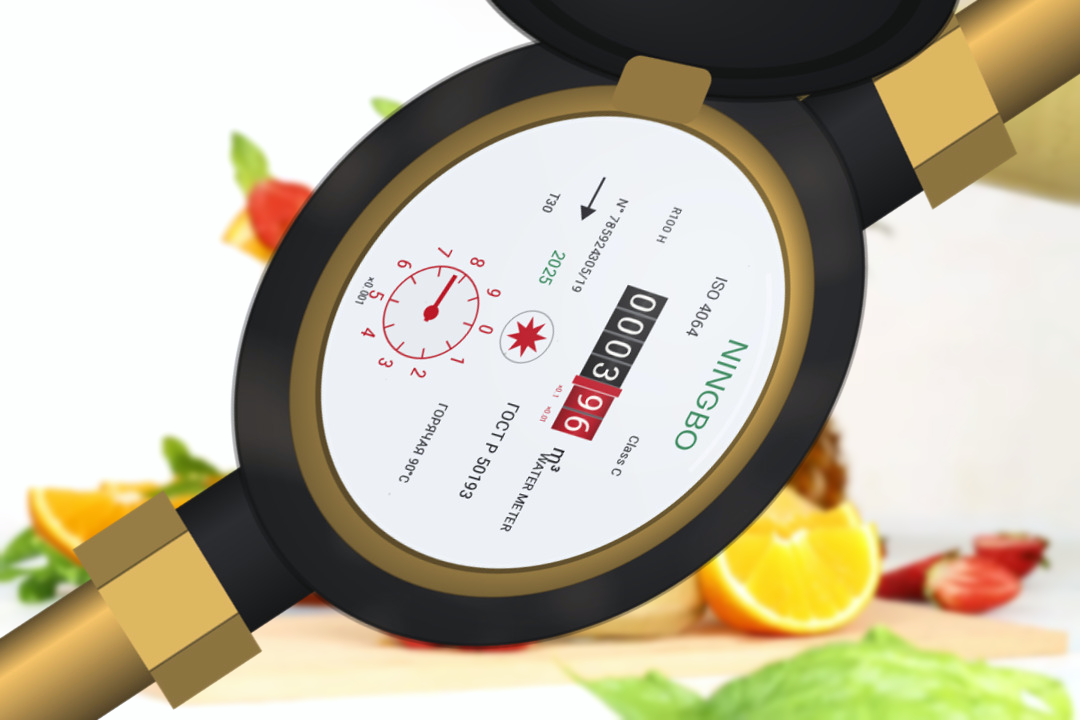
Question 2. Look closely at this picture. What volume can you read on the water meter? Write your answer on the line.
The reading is 3.967 m³
